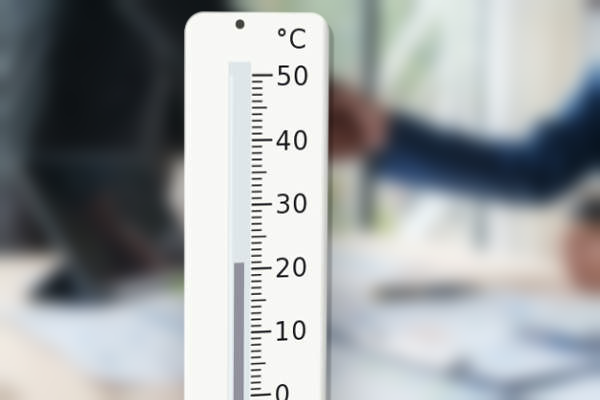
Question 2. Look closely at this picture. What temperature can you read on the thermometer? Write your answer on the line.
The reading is 21 °C
